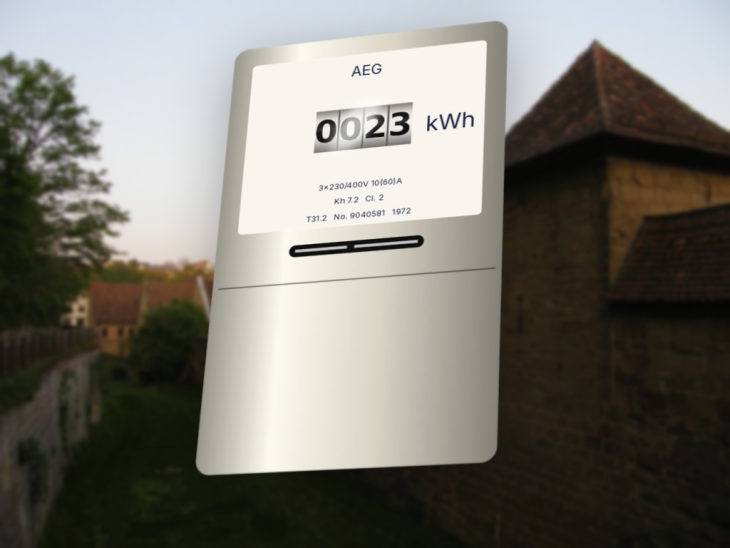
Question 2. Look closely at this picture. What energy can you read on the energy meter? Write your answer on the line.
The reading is 23 kWh
